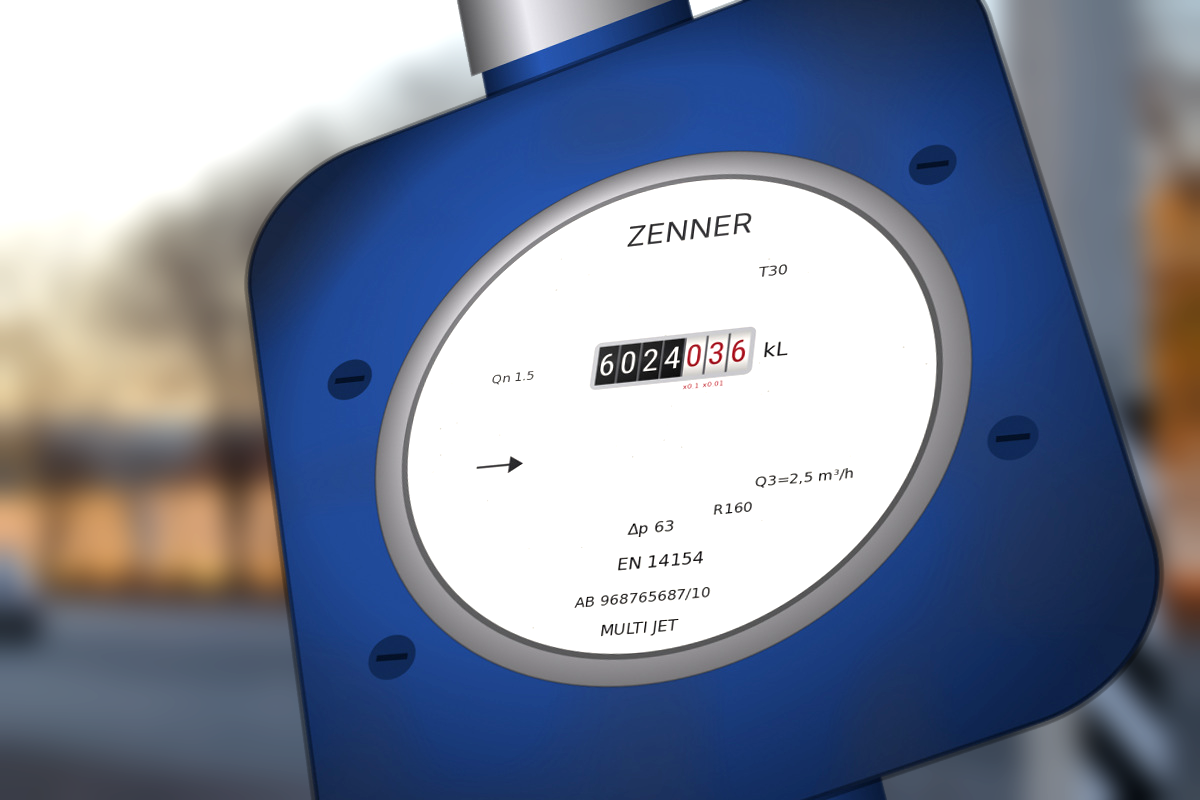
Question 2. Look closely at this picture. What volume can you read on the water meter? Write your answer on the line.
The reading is 6024.036 kL
